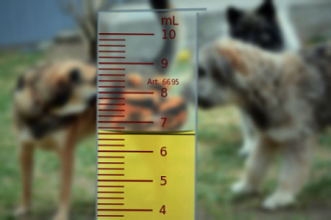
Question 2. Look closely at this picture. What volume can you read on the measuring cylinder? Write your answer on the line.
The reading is 6.6 mL
